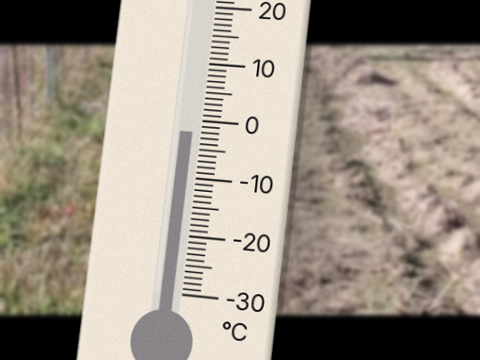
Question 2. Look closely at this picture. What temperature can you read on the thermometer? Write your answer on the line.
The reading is -2 °C
